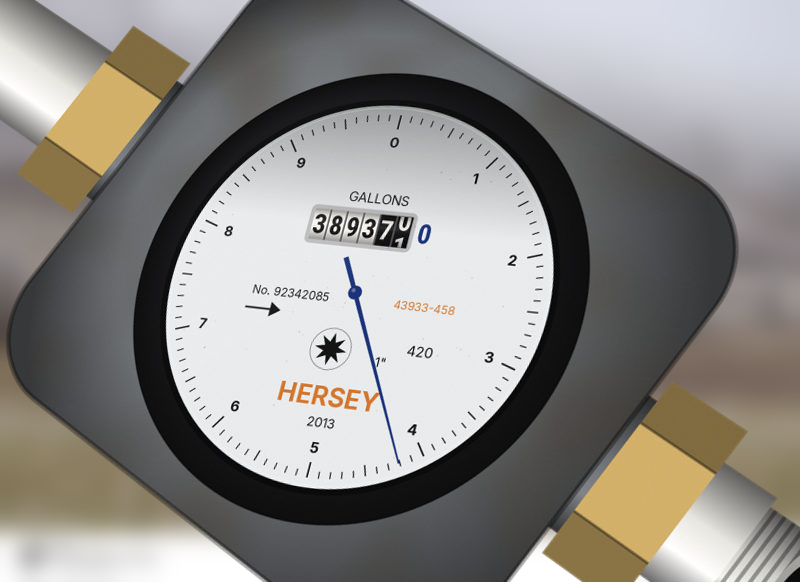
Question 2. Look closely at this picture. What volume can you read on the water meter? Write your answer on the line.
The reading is 3893704.2 gal
